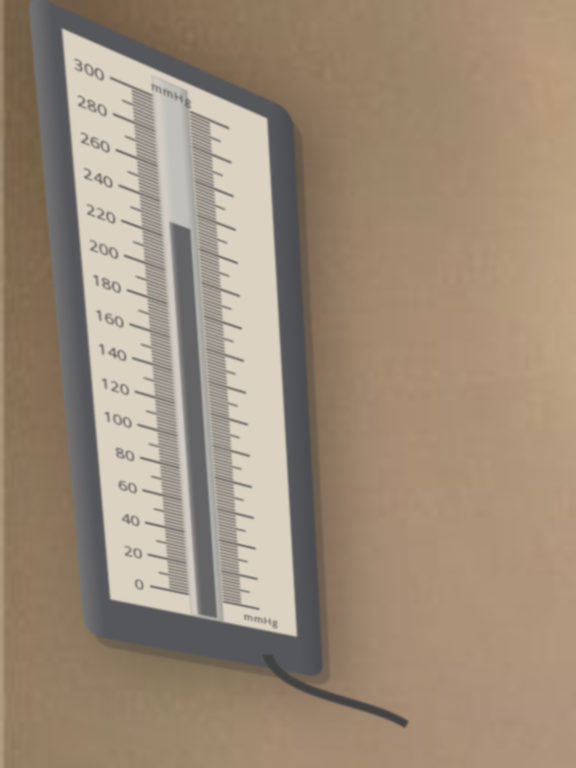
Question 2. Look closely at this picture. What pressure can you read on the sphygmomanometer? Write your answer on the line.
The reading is 230 mmHg
